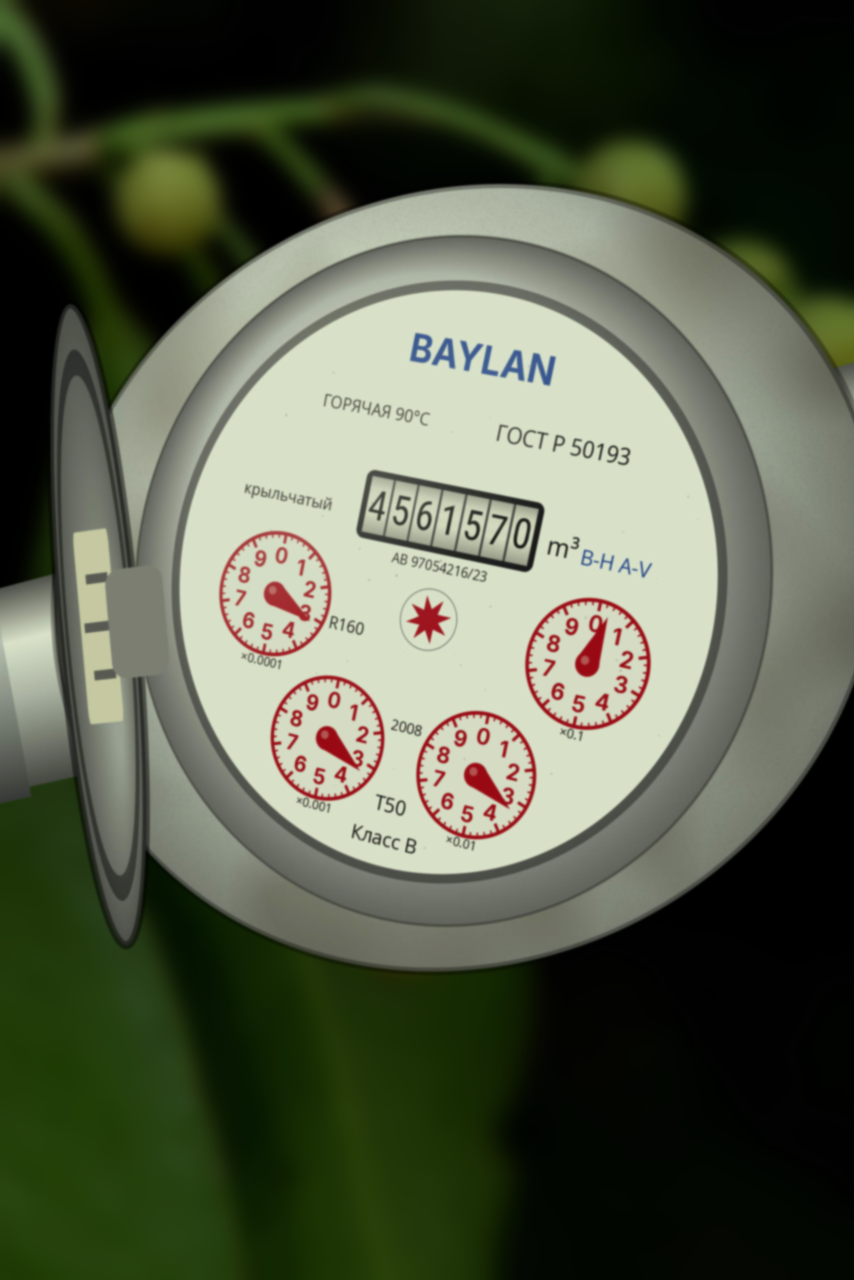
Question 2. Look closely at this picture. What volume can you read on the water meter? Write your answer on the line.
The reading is 4561570.0333 m³
